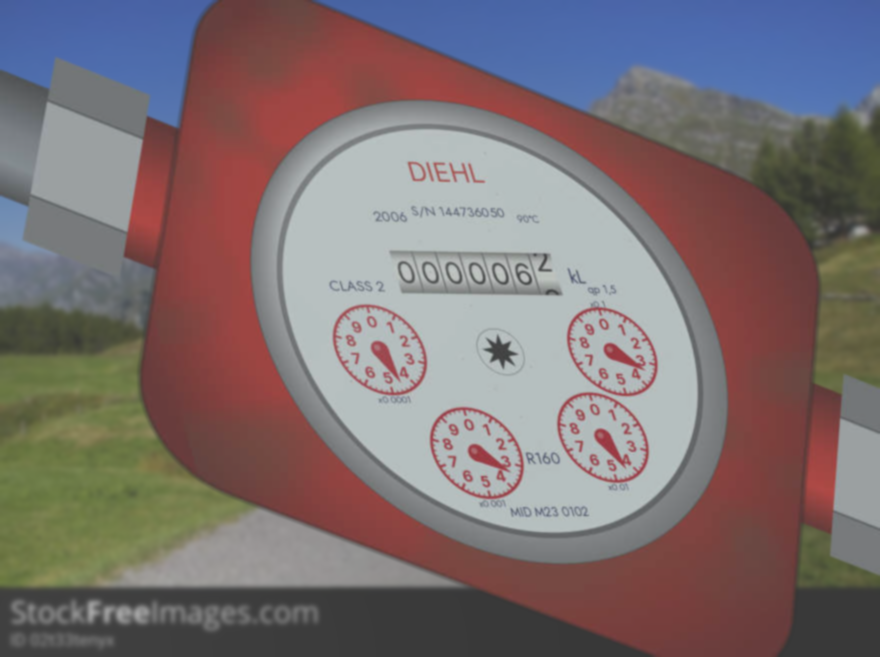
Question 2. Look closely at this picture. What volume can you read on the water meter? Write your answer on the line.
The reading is 62.3434 kL
